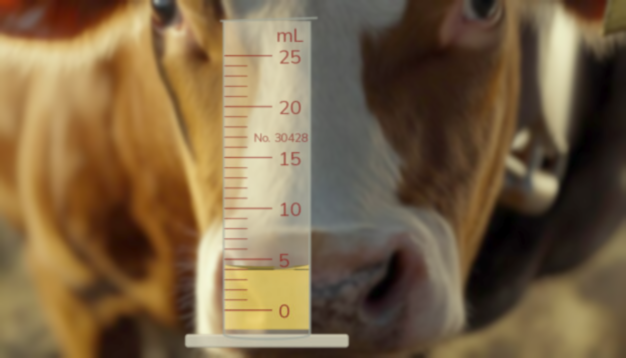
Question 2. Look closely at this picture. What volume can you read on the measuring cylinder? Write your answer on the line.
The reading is 4 mL
